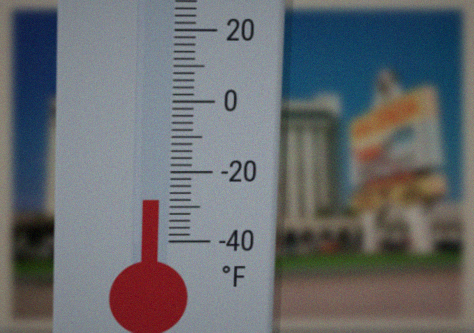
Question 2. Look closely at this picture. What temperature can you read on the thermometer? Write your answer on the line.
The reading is -28 °F
